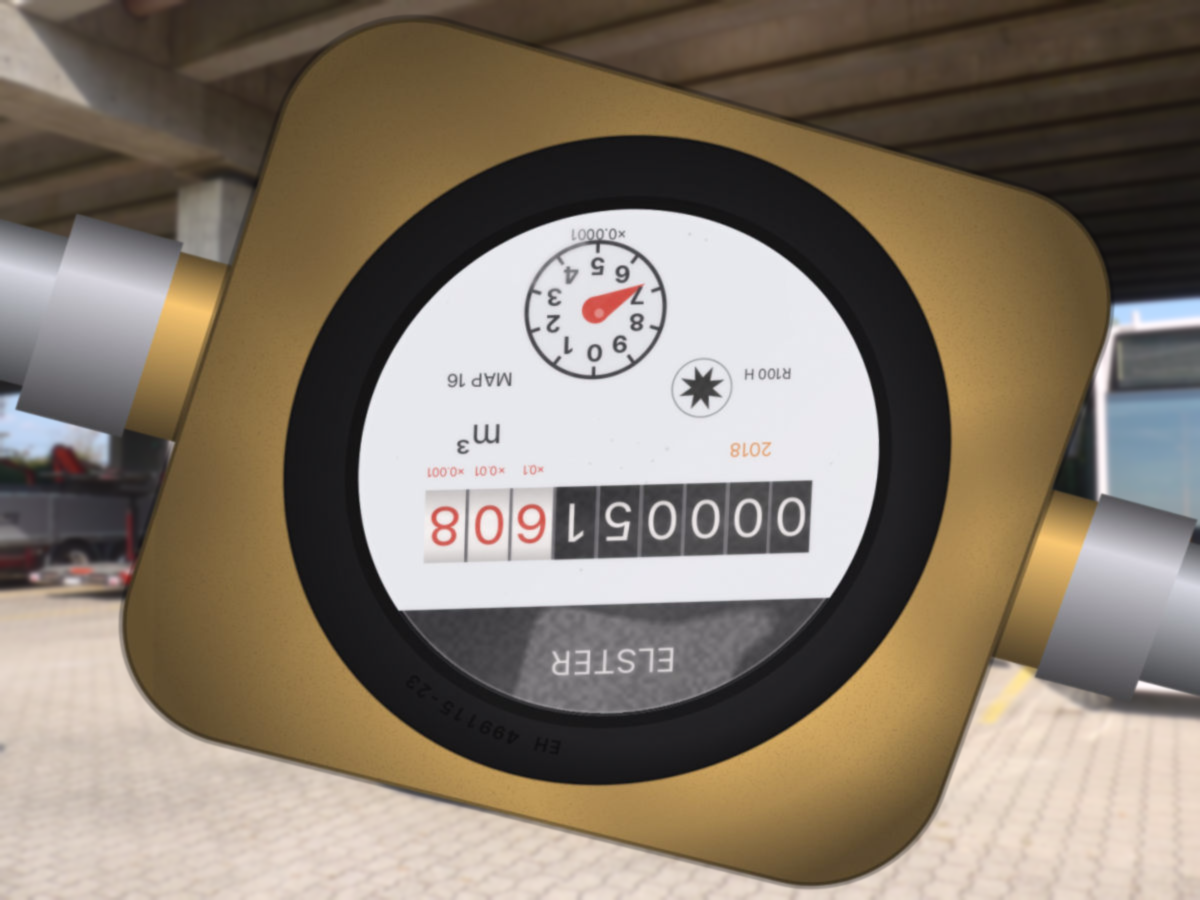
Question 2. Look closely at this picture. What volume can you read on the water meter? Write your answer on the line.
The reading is 51.6086 m³
